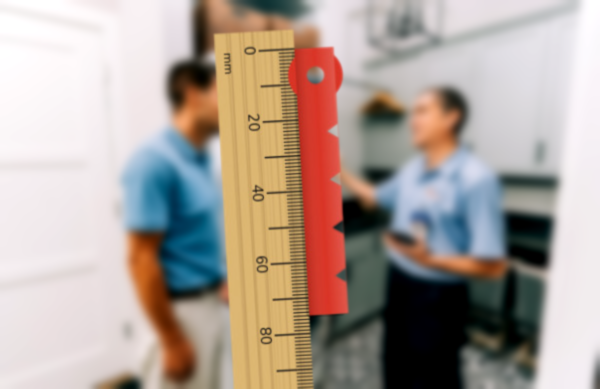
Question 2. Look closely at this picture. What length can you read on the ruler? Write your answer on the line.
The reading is 75 mm
